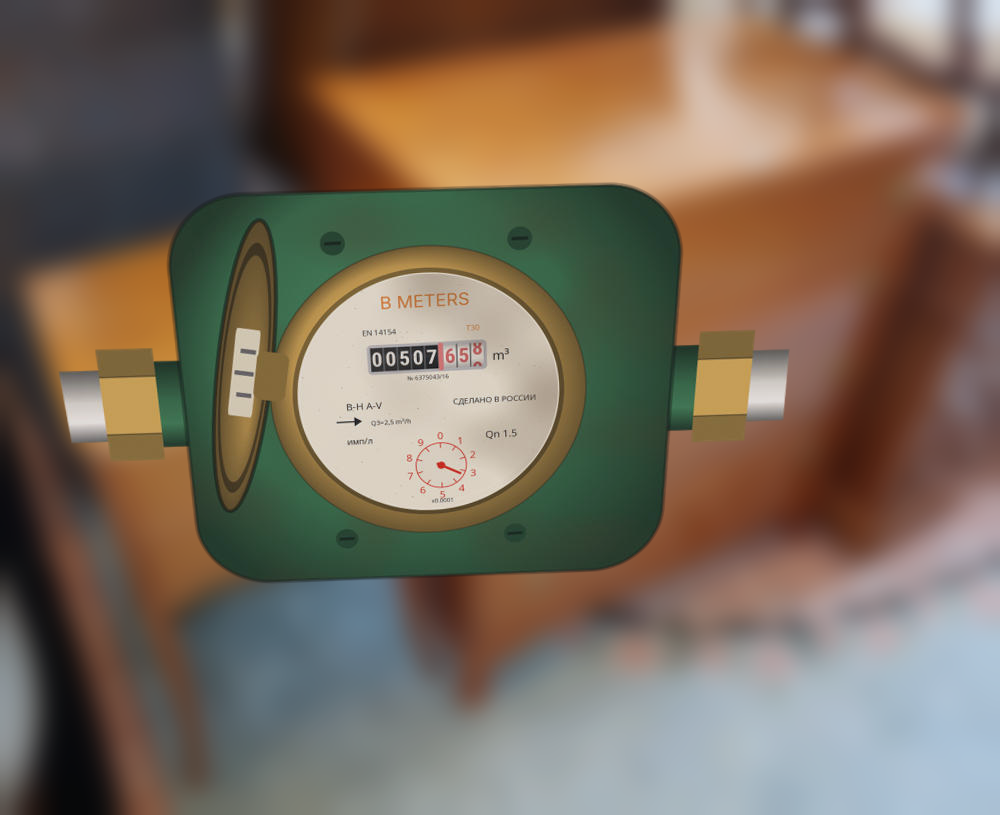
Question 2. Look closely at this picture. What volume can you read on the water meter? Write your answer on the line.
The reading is 507.6583 m³
